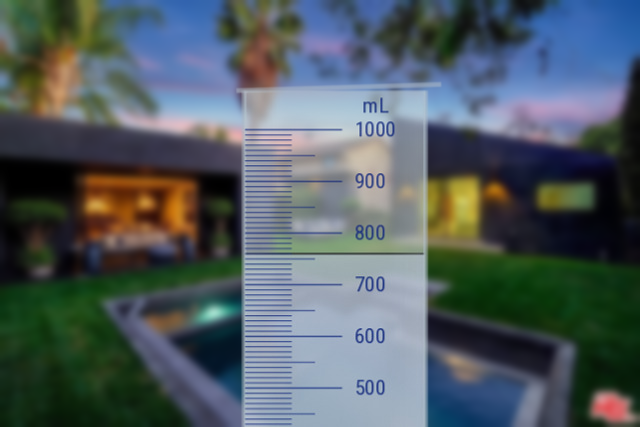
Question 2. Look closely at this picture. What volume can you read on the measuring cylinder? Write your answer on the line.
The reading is 760 mL
